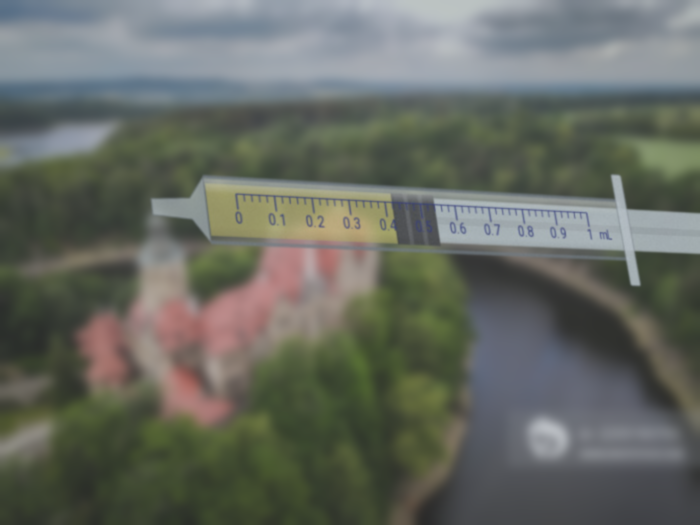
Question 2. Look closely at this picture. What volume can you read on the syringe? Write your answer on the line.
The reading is 0.42 mL
